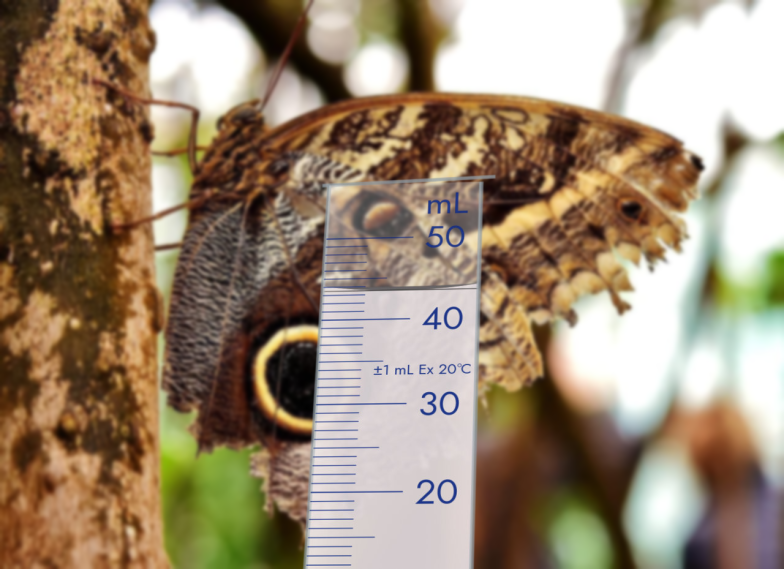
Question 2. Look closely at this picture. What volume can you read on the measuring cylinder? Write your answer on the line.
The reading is 43.5 mL
